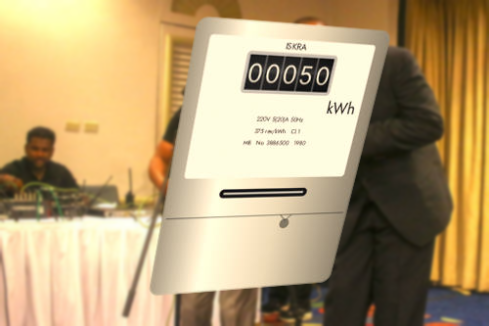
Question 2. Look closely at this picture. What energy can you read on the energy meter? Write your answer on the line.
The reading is 50 kWh
